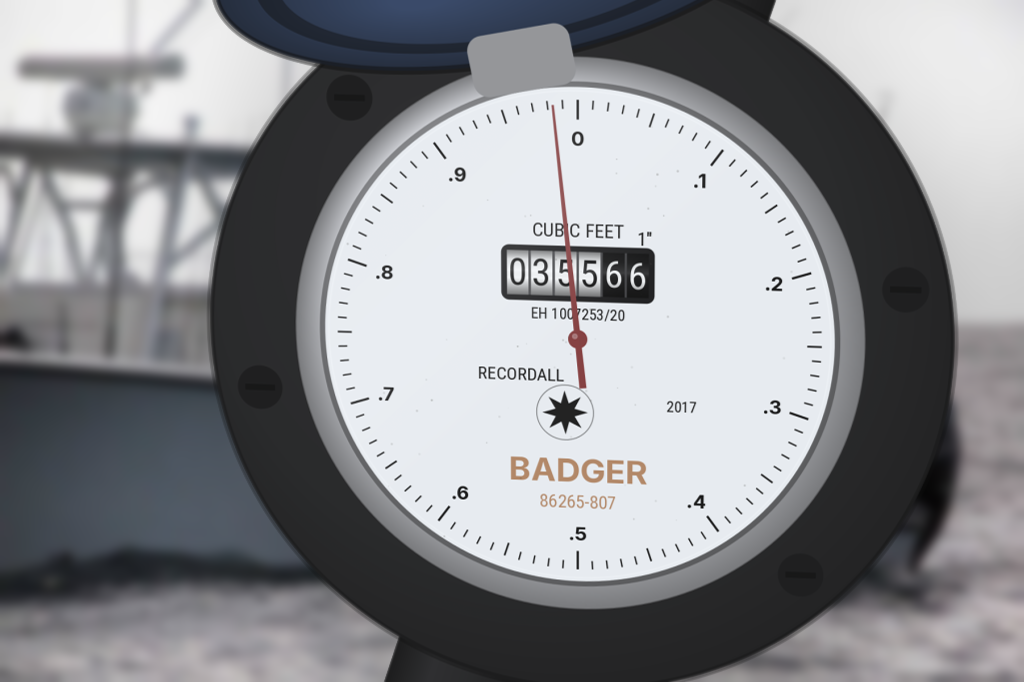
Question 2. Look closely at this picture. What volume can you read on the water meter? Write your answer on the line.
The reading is 35565.98 ft³
